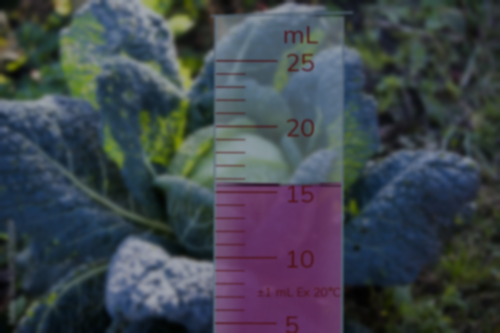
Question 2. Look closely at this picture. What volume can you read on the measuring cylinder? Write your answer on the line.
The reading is 15.5 mL
